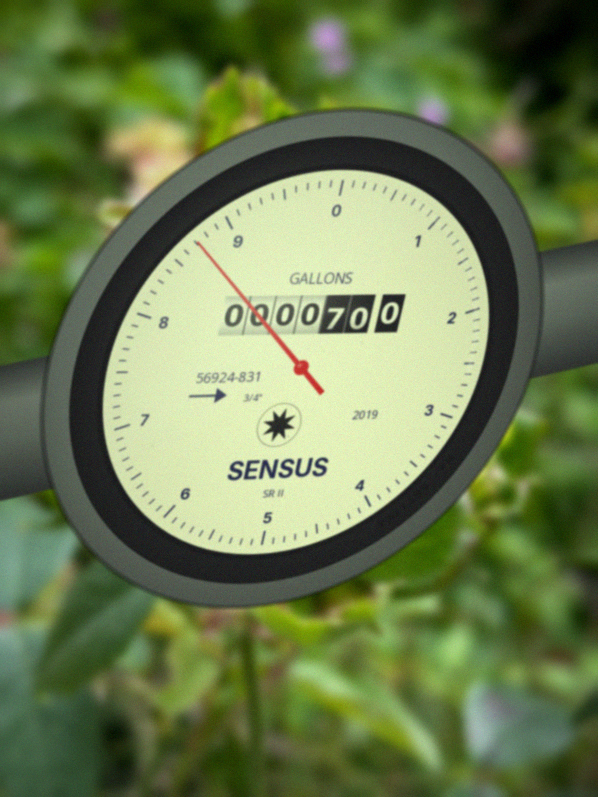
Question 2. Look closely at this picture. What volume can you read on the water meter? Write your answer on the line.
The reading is 698.7 gal
